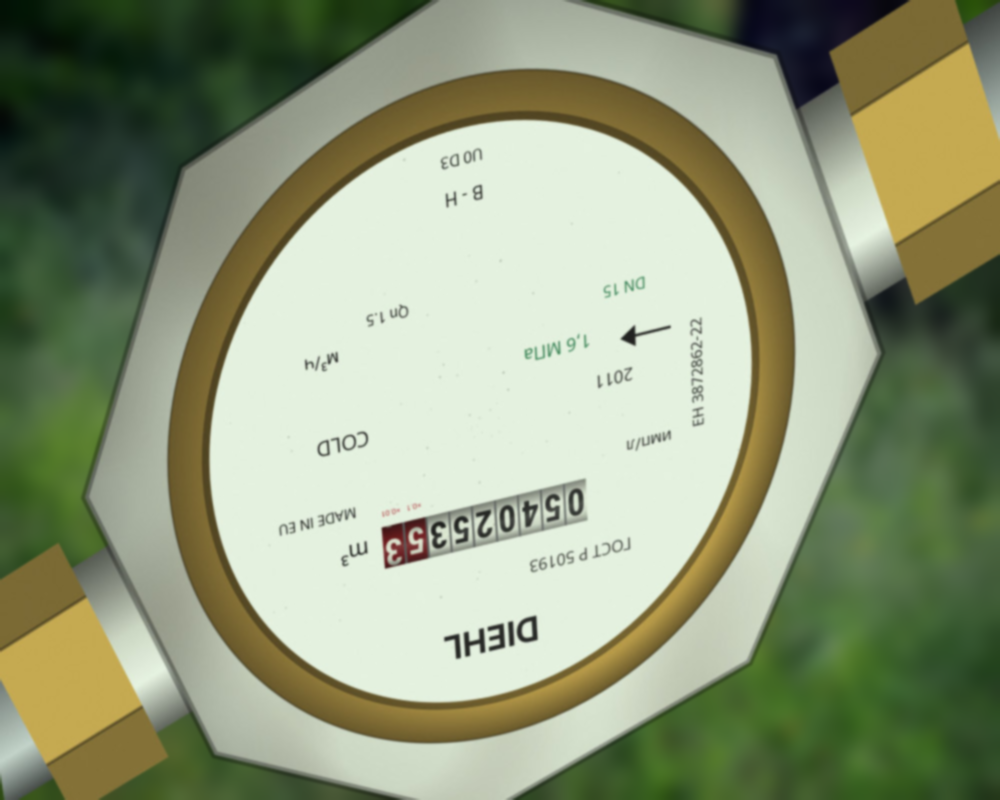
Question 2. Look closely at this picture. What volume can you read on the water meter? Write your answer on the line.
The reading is 540253.53 m³
